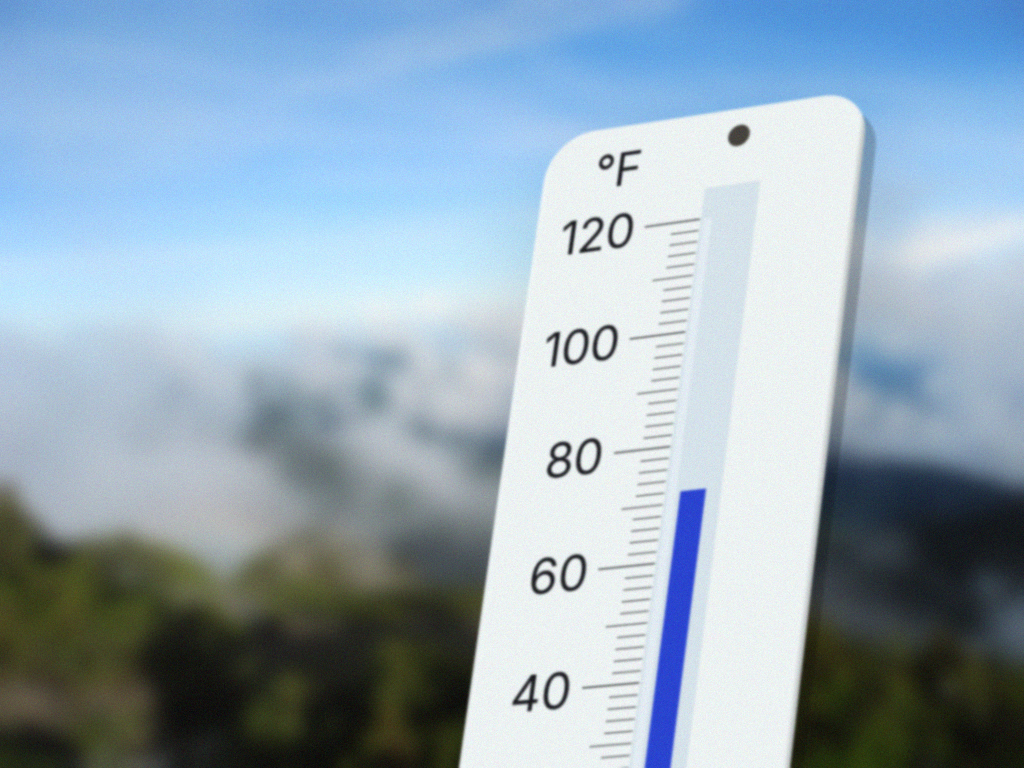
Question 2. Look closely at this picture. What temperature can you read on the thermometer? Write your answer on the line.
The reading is 72 °F
